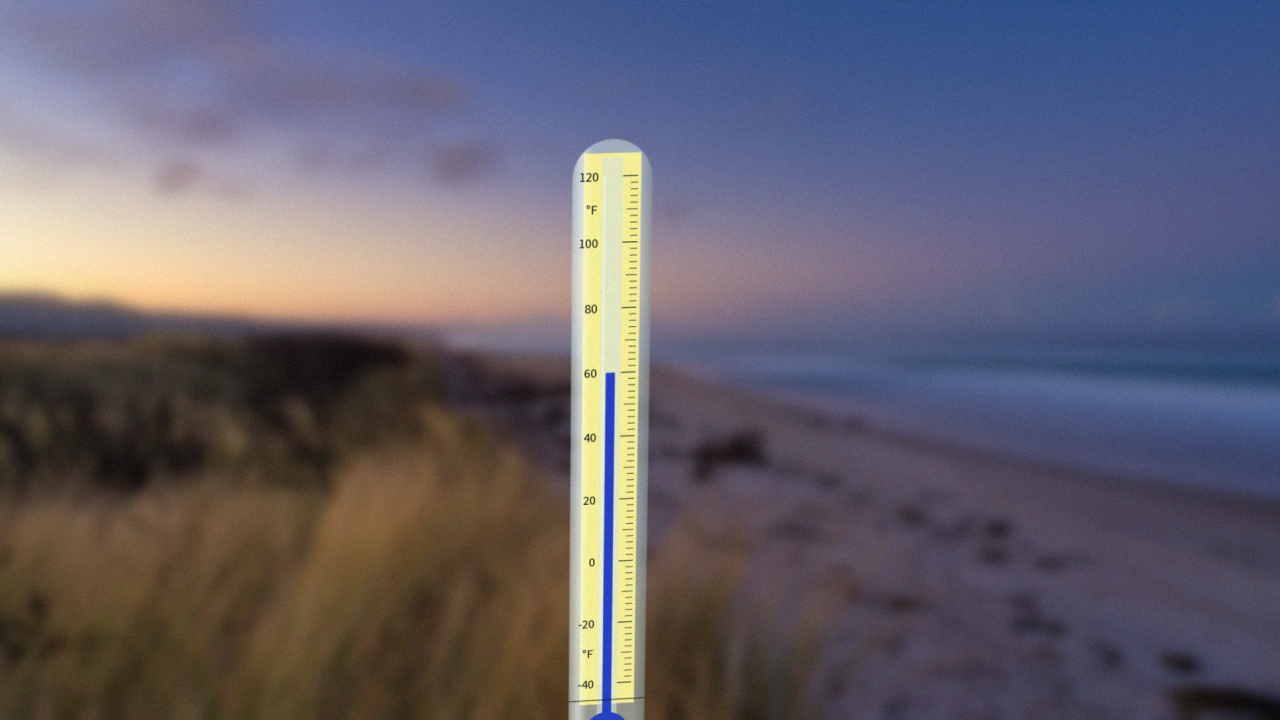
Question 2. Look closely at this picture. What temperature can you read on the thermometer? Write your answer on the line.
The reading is 60 °F
